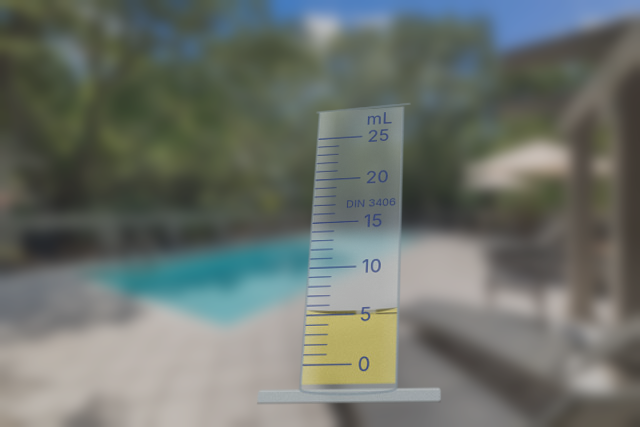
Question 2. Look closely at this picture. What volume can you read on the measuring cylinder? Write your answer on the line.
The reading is 5 mL
